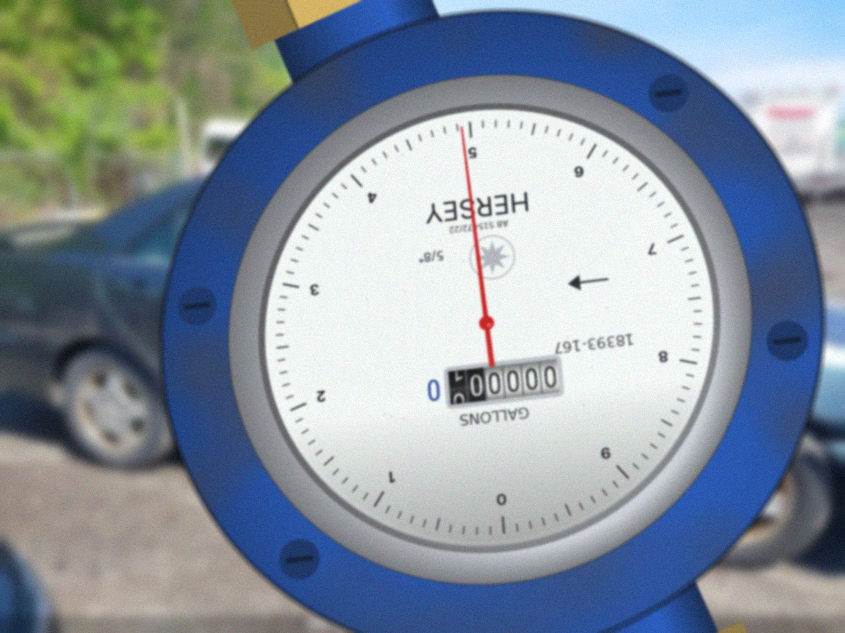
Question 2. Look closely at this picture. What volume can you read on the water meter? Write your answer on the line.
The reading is 4.9 gal
